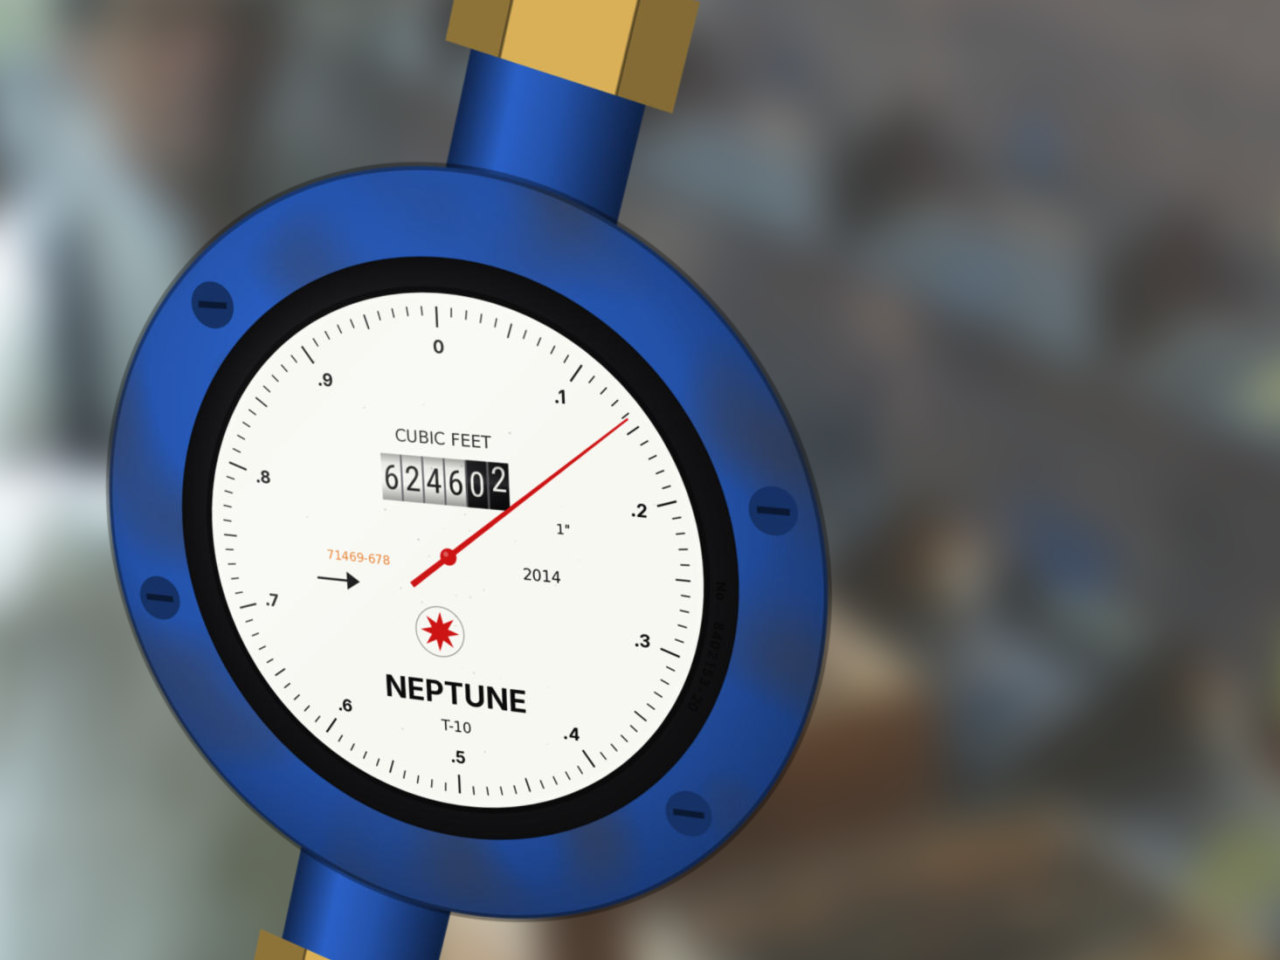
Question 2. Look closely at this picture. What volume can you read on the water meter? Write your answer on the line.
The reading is 624602.14 ft³
